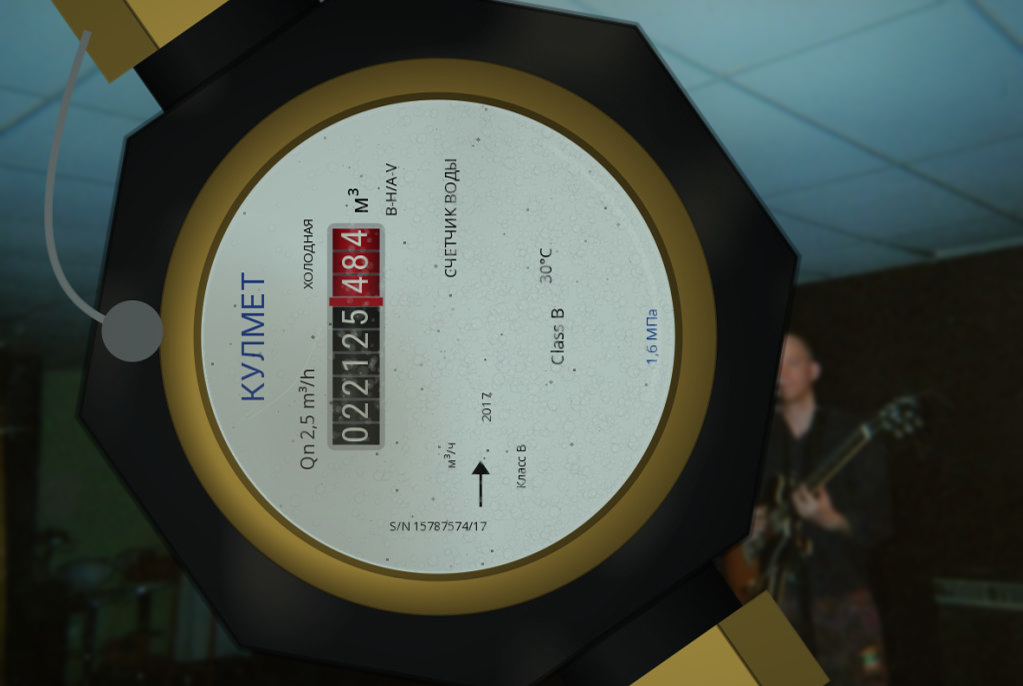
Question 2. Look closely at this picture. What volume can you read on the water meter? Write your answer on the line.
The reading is 22125.484 m³
